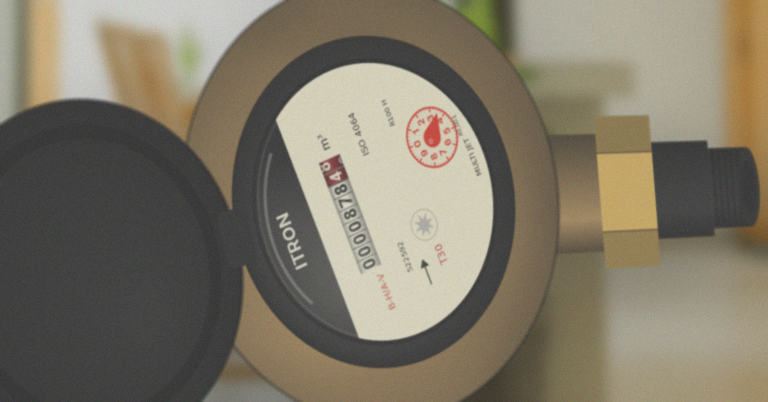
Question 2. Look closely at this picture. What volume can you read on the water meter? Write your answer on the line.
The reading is 878.483 m³
